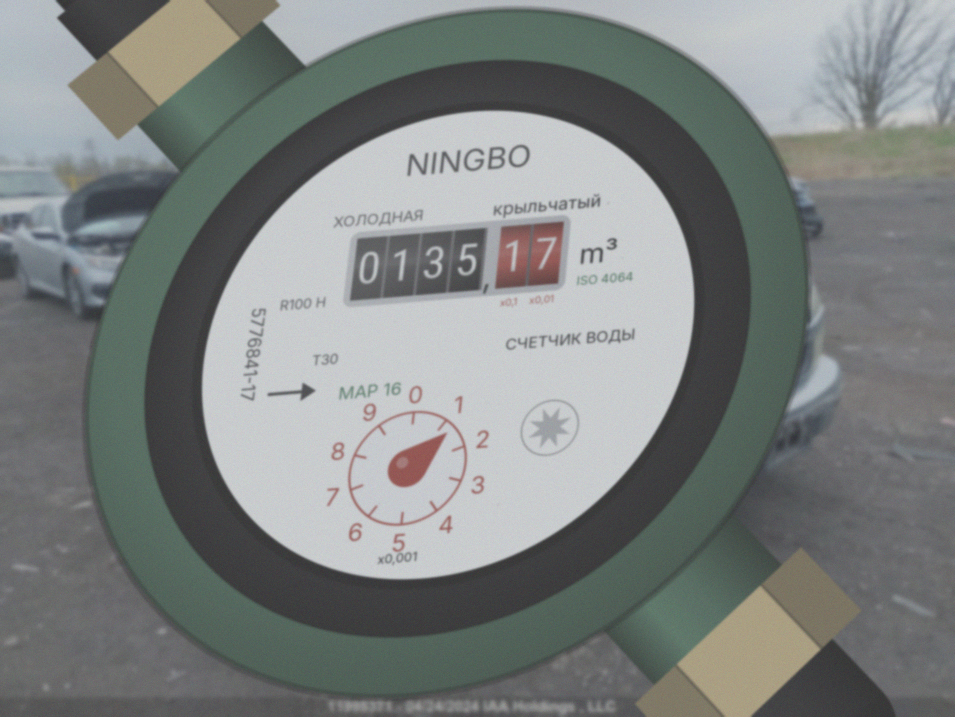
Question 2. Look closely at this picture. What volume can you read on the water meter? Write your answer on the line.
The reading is 135.171 m³
